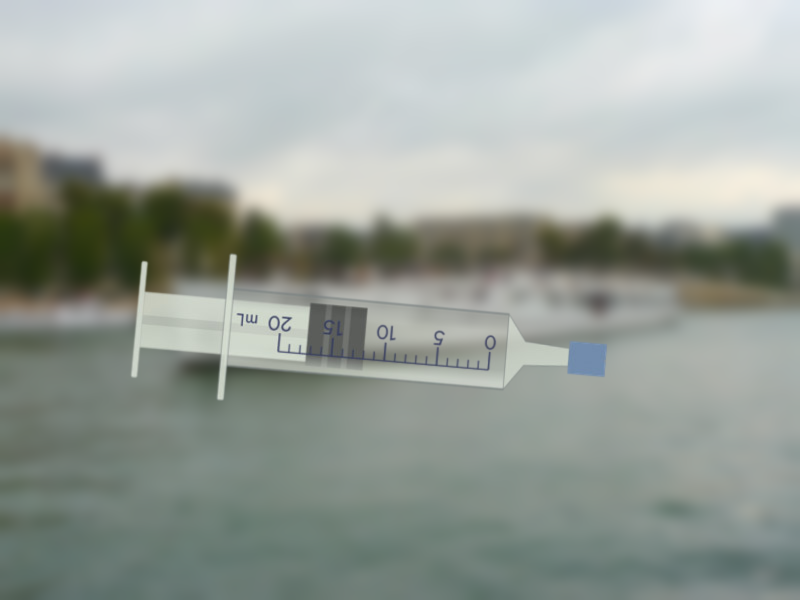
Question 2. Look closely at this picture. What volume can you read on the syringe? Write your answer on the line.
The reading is 12 mL
